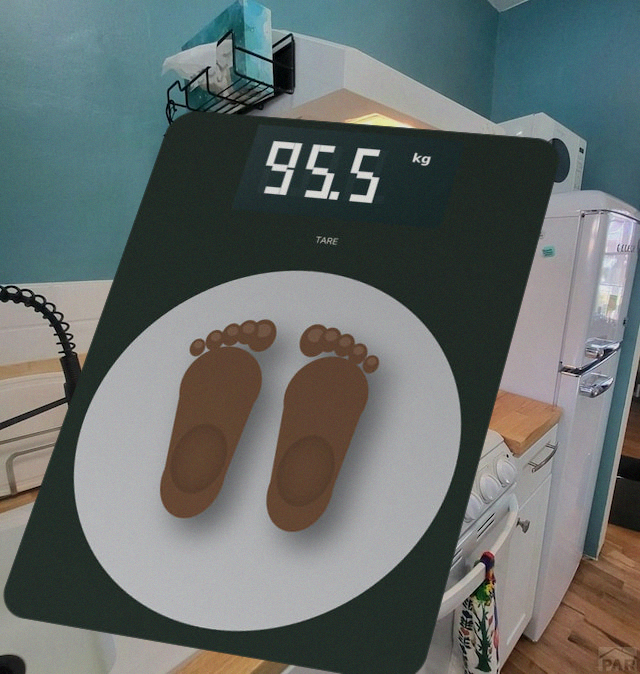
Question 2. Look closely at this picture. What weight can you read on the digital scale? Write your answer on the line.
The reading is 95.5 kg
